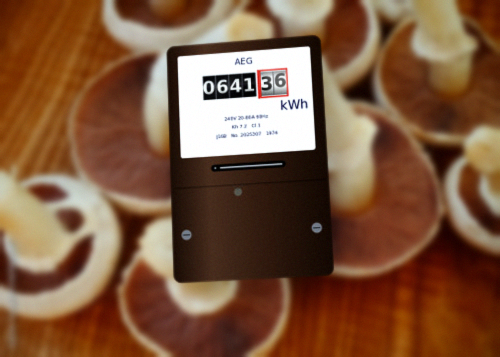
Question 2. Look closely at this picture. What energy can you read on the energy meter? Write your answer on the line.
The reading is 641.36 kWh
